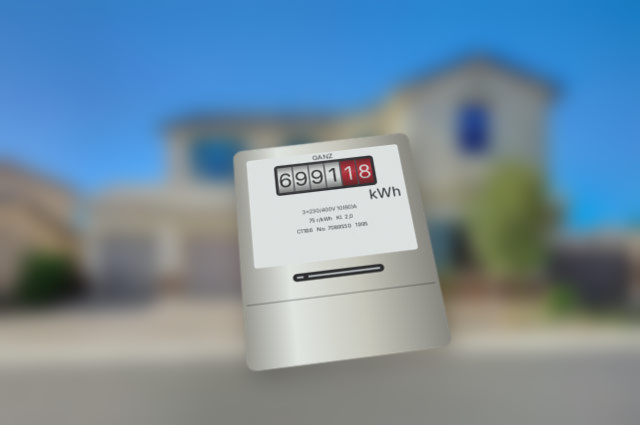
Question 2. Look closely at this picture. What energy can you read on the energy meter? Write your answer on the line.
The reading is 6991.18 kWh
